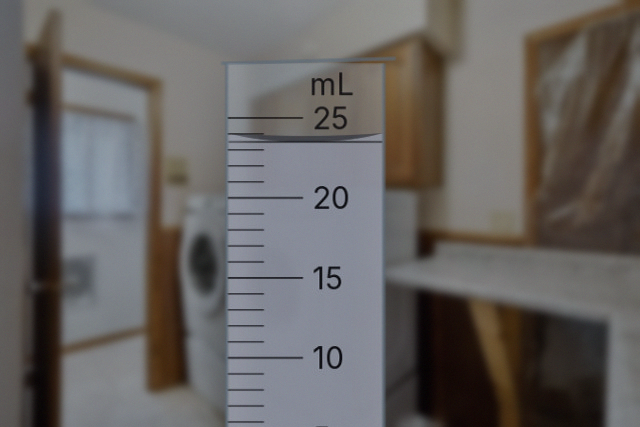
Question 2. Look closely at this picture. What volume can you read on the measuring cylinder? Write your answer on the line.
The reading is 23.5 mL
